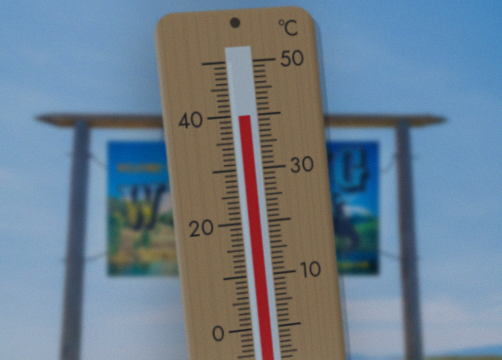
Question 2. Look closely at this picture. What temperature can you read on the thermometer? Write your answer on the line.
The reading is 40 °C
